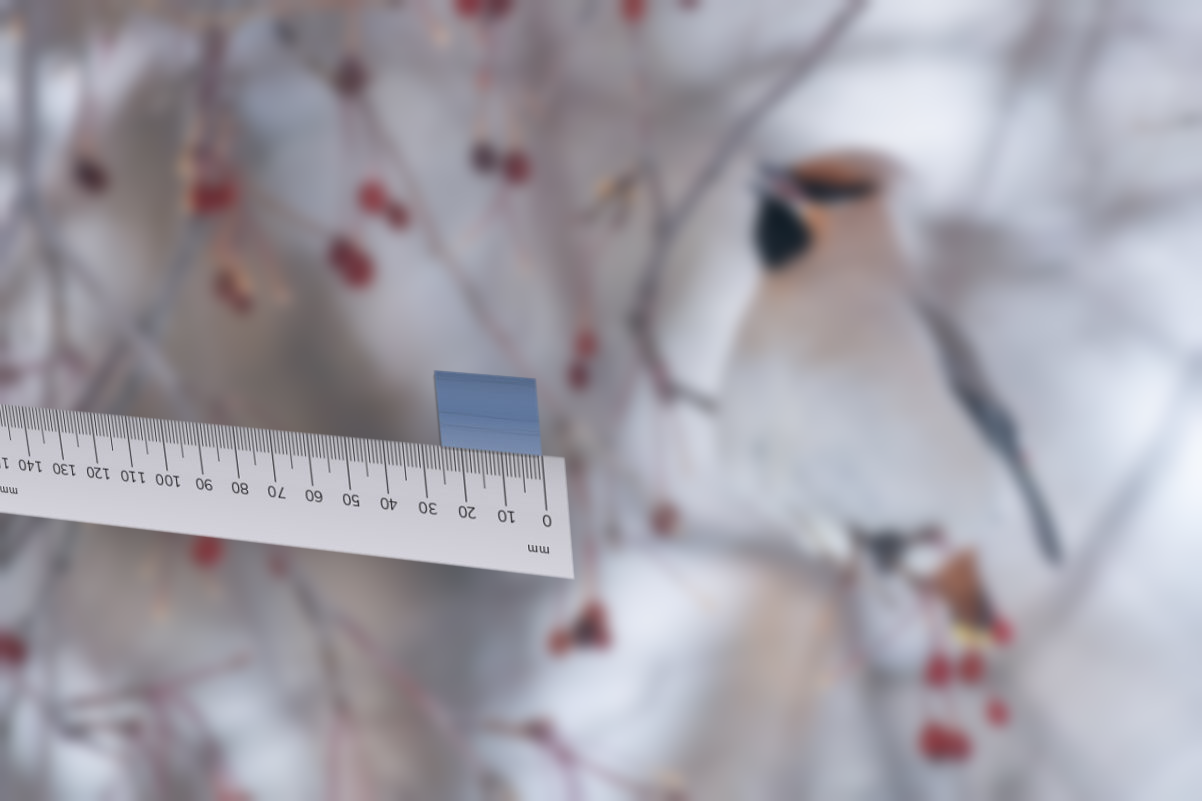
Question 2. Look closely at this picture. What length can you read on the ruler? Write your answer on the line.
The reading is 25 mm
